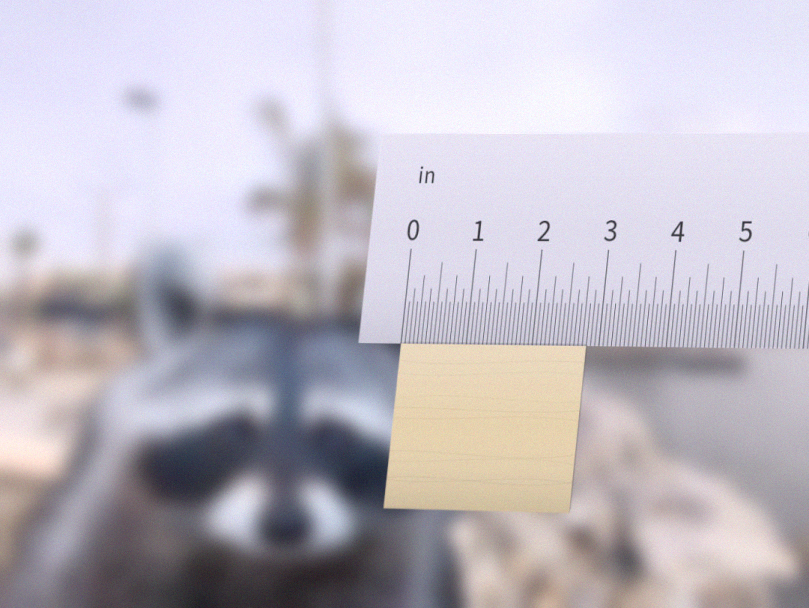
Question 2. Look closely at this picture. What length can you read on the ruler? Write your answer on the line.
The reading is 2.8125 in
